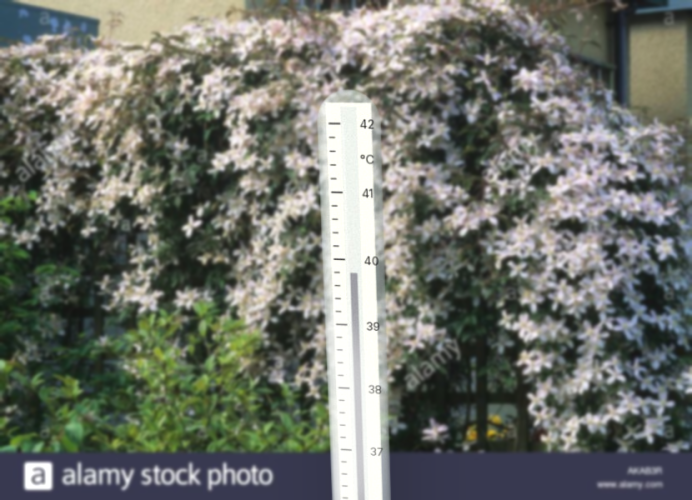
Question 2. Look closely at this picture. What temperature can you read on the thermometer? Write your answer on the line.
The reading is 39.8 °C
